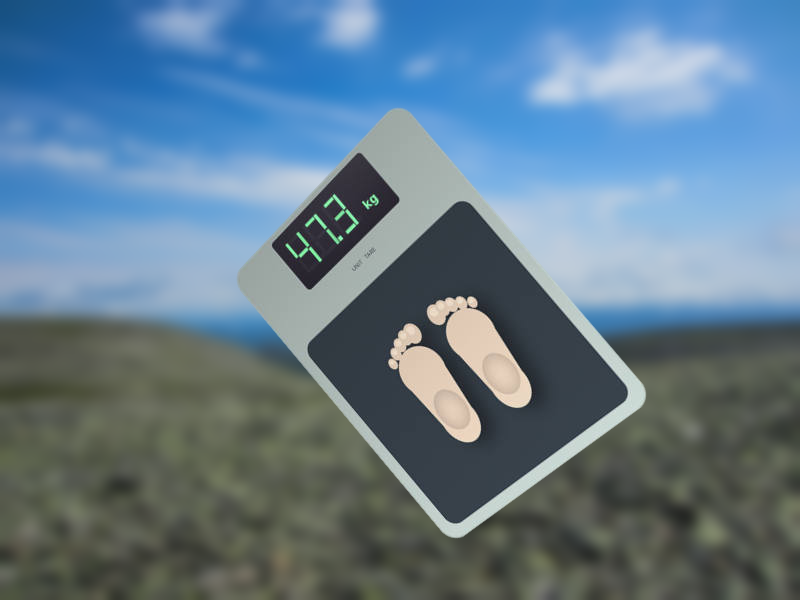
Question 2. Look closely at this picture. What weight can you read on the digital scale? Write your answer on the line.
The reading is 47.3 kg
